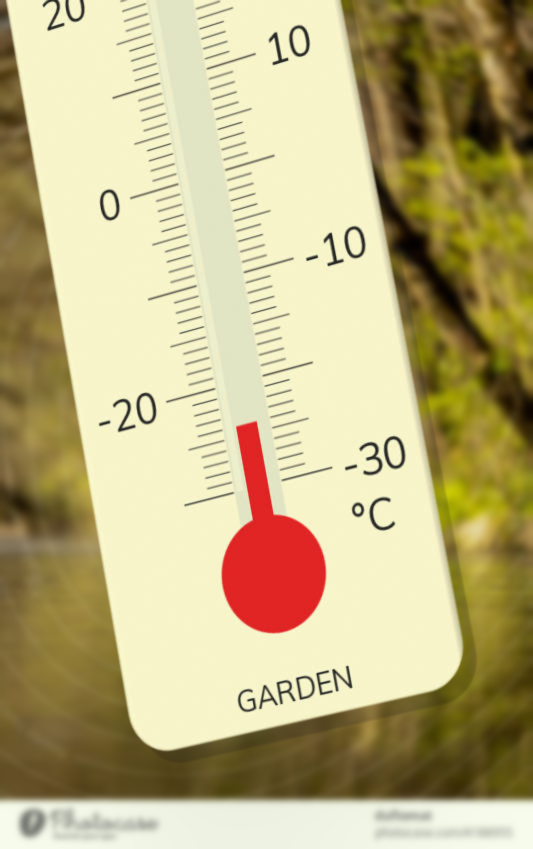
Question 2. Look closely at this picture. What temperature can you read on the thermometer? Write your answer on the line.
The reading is -24 °C
